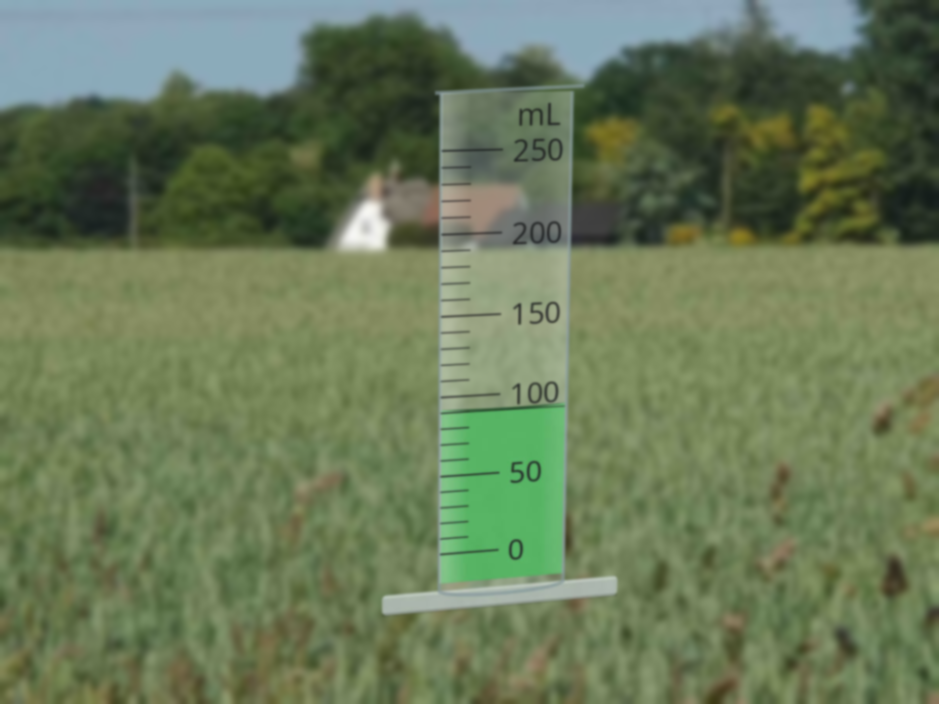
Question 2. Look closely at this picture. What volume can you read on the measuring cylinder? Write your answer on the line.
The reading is 90 mL
